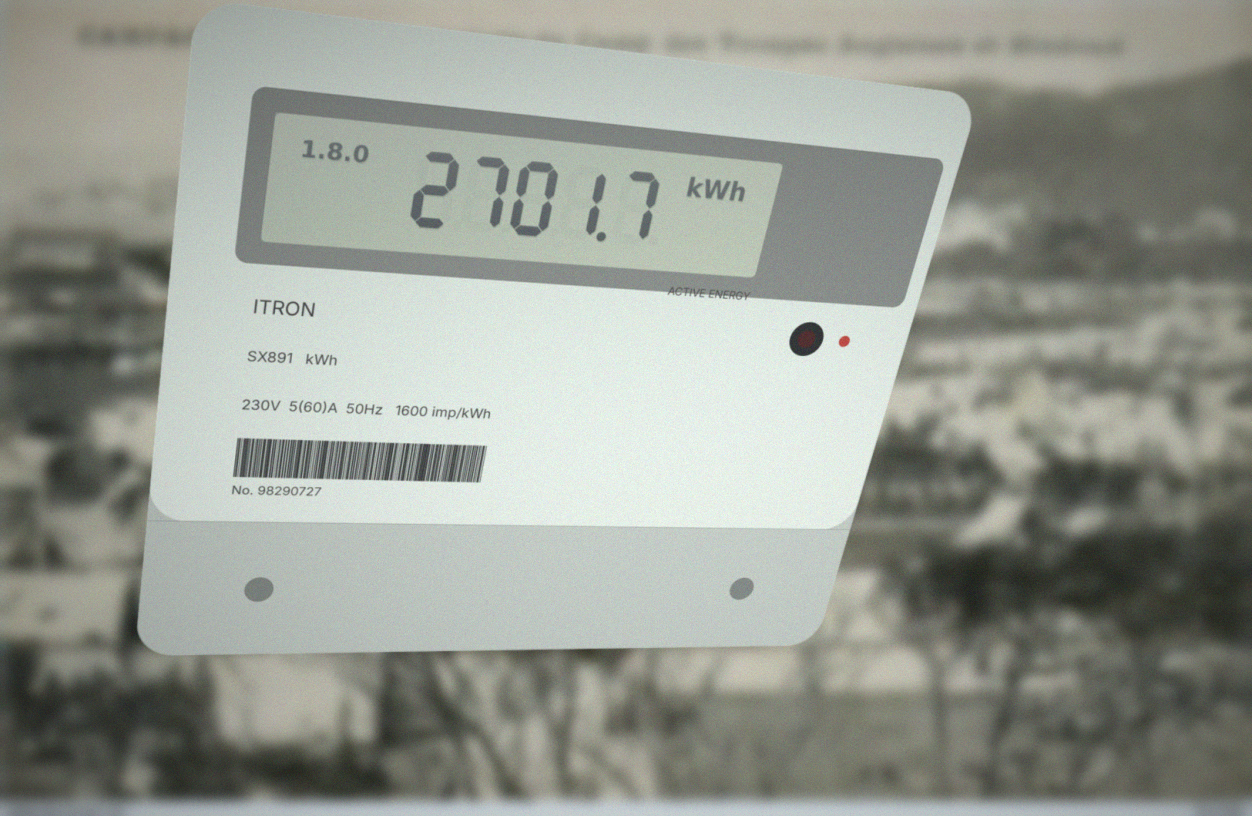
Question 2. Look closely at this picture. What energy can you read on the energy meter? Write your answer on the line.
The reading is 2701.7 kWh
